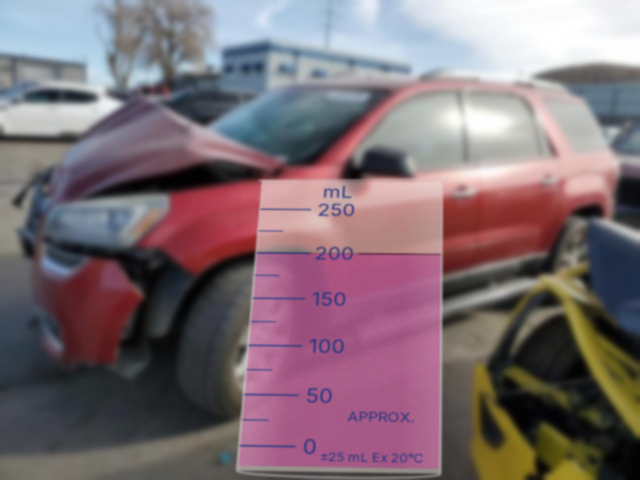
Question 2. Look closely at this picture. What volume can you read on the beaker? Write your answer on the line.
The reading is 200 mL
